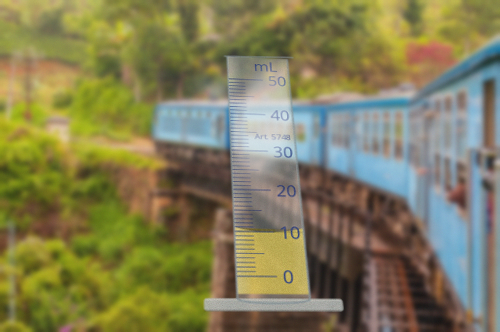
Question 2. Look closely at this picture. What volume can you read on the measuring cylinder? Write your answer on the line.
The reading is 10 mL
